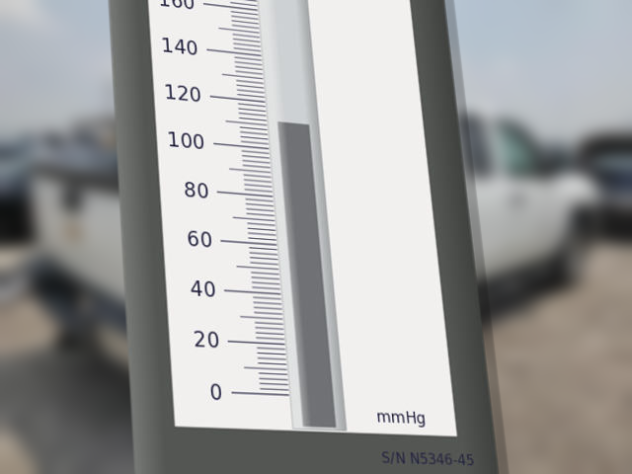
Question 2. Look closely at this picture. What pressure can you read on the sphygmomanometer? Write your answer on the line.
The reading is 112 mmHg
